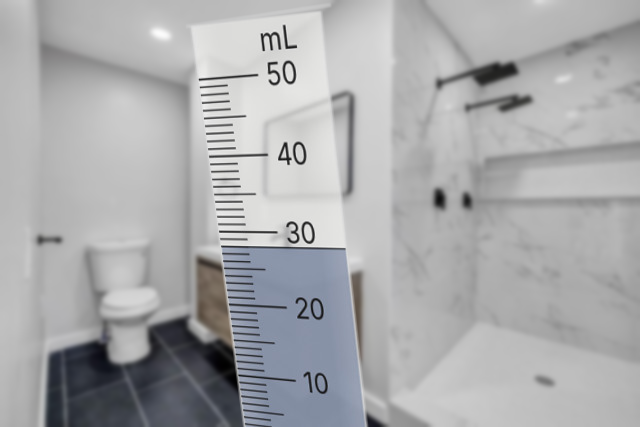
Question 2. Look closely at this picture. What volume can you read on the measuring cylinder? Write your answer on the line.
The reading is 28 mL
